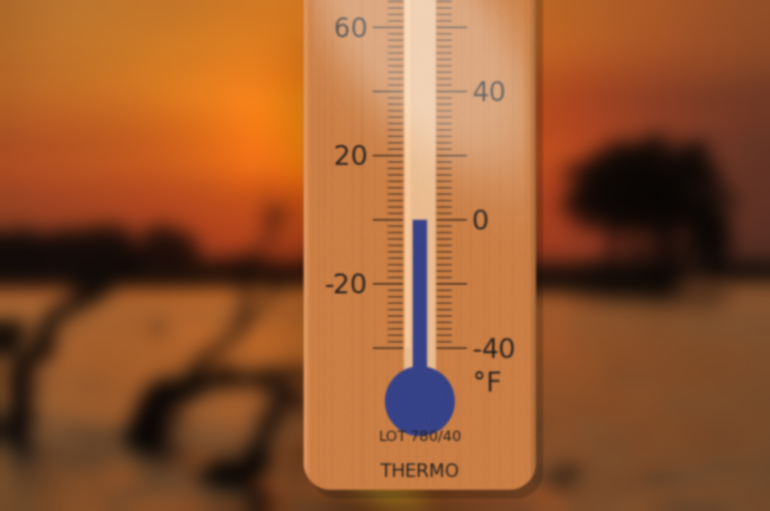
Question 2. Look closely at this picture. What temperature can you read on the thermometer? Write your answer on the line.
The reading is 0 °F
